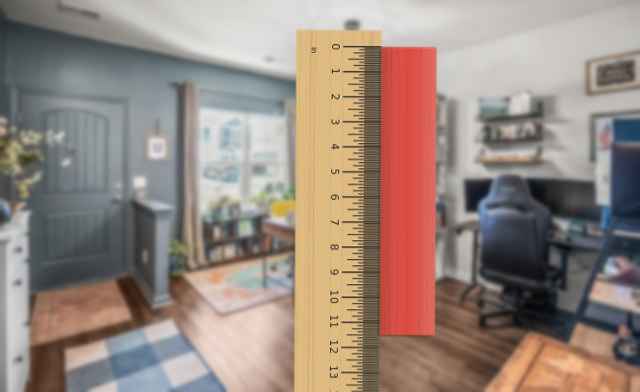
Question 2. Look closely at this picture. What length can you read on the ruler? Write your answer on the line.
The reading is 11.5 in
